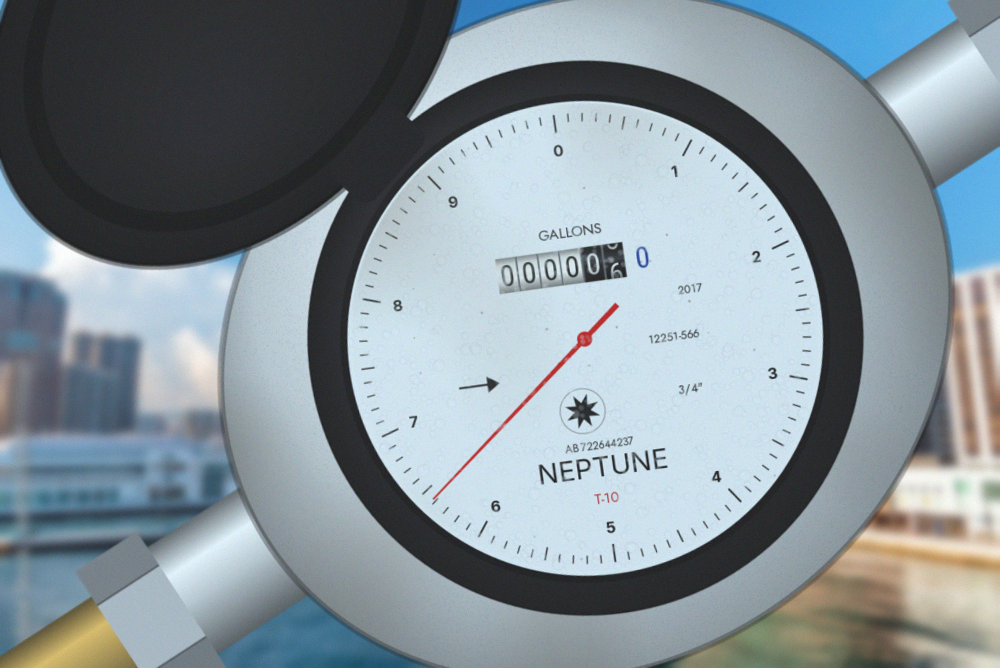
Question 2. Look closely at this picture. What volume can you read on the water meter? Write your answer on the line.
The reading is 56.4 gal
